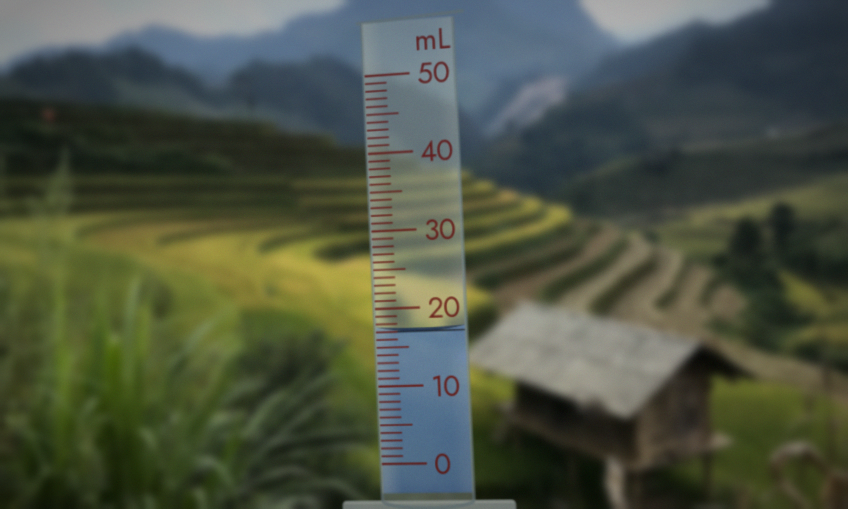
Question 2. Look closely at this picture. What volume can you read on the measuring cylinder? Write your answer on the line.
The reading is 17 mL
